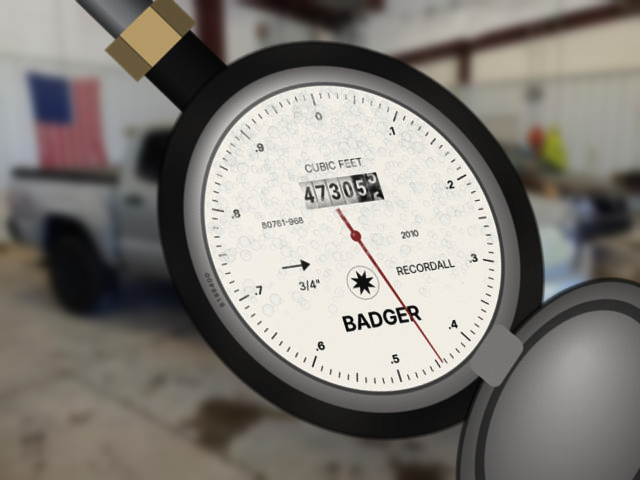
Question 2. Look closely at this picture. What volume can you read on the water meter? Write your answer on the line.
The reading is 473055.44 ft³
